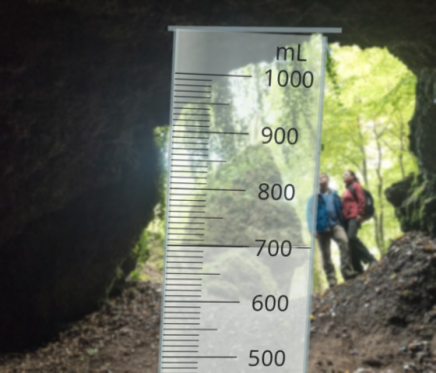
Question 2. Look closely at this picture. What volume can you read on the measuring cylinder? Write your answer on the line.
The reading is 700 mL
